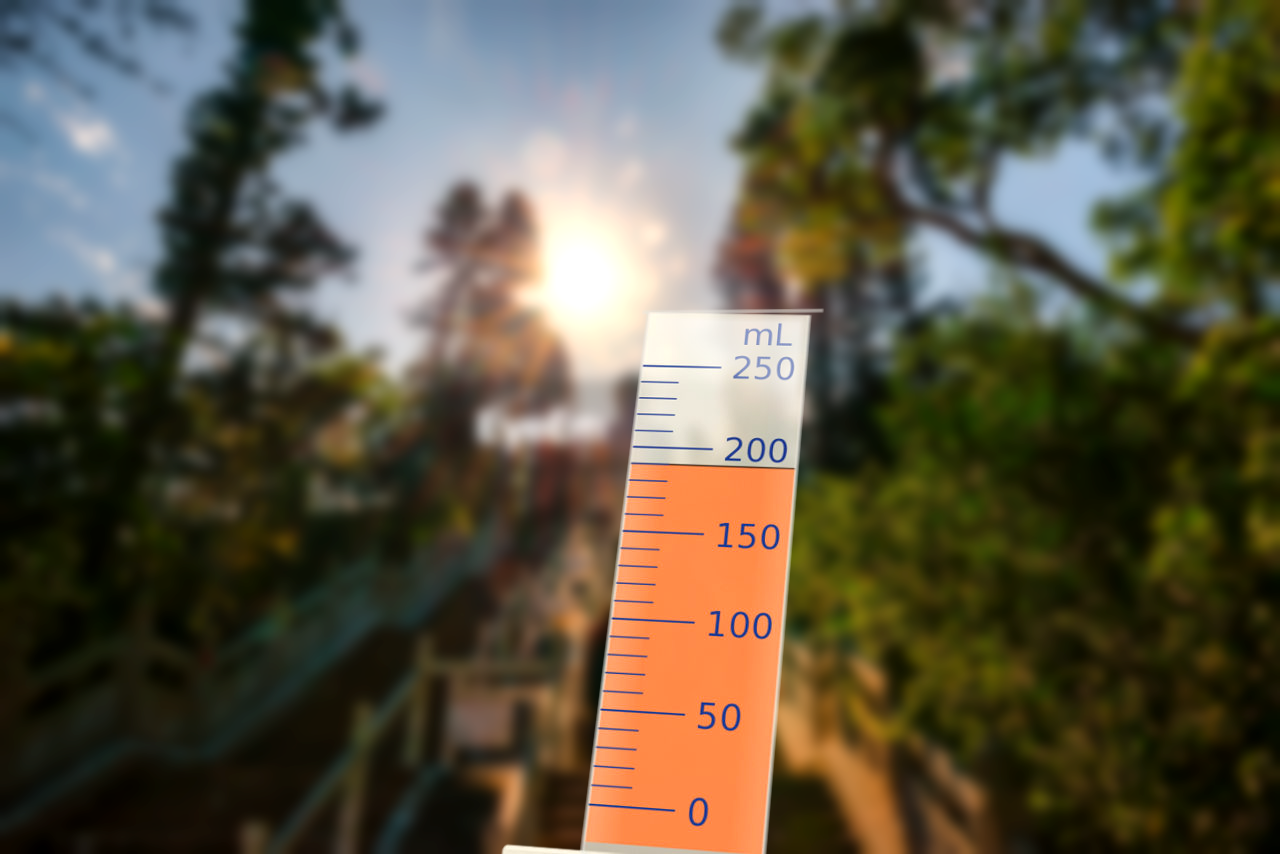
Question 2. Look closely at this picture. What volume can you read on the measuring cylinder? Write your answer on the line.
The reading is 190 mL
